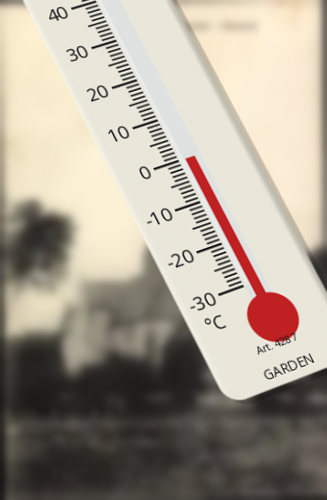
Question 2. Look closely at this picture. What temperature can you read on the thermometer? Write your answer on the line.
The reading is 0 °C
